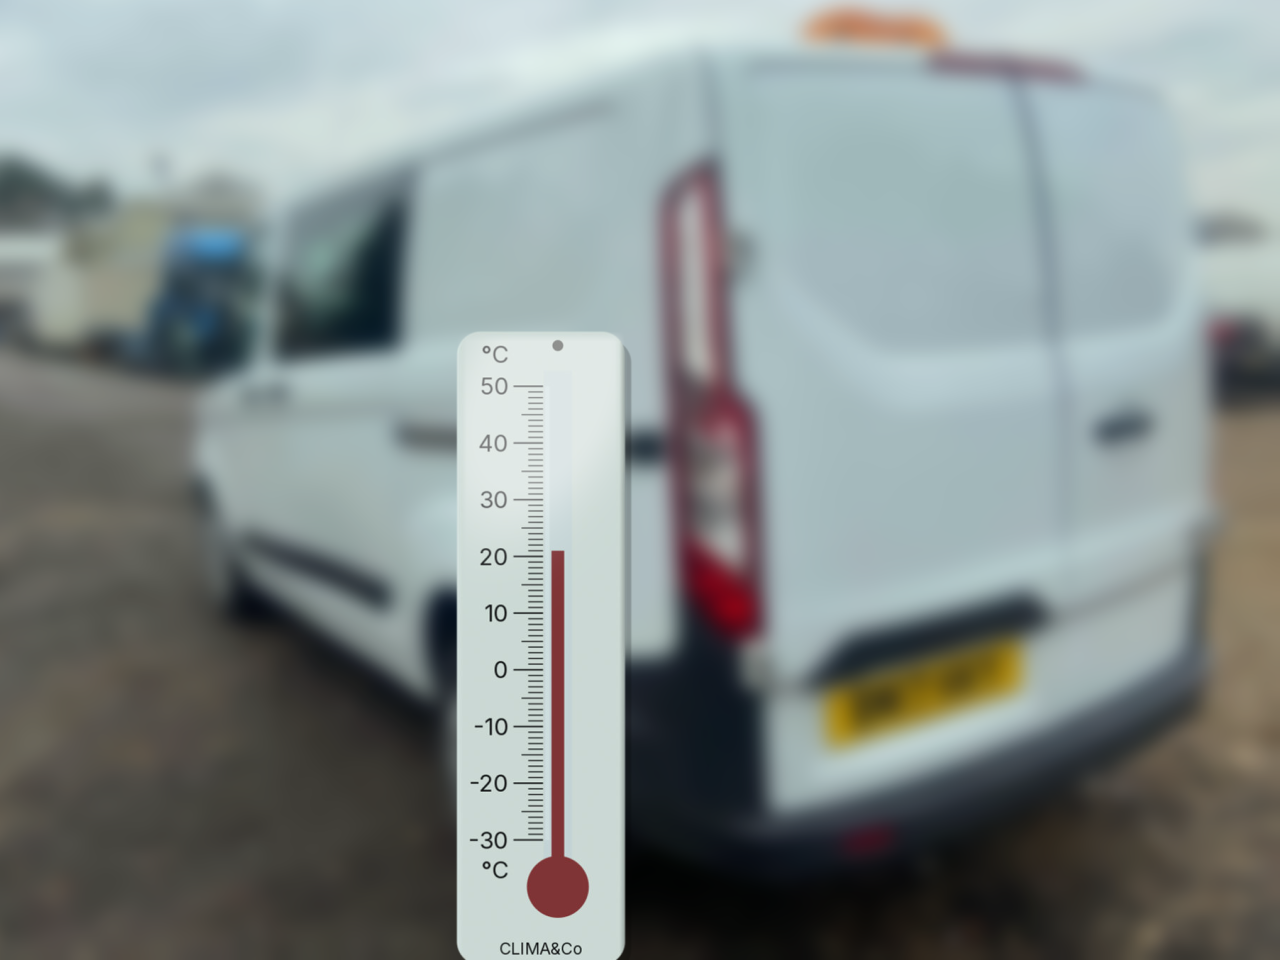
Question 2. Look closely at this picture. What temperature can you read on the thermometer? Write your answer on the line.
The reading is 21 °C
